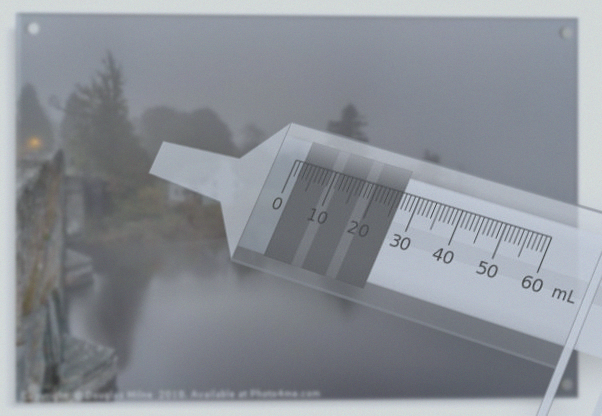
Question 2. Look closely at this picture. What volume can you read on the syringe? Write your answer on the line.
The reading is 2 mL
